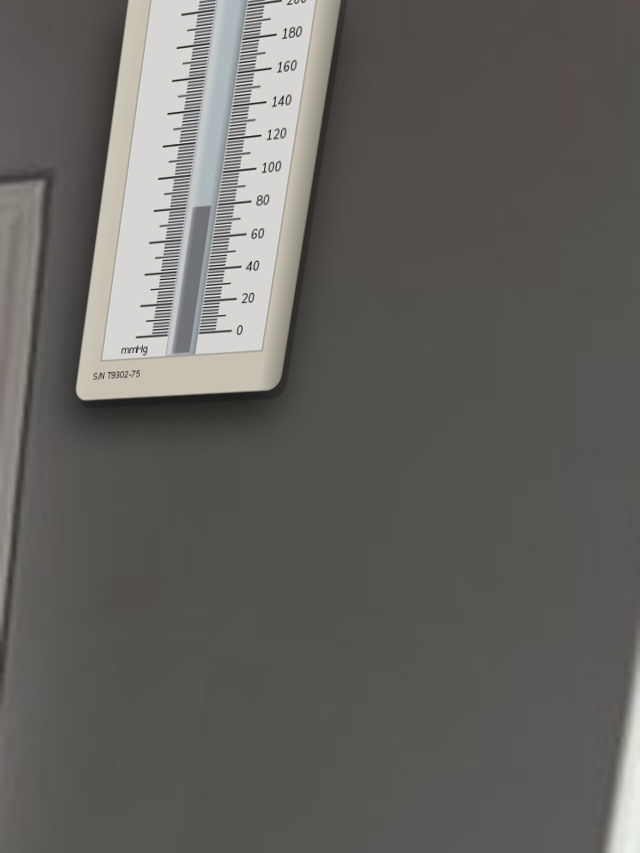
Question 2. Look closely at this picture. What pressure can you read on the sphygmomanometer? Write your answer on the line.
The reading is 80 mmHg
